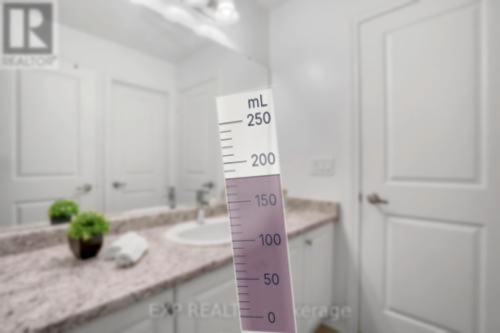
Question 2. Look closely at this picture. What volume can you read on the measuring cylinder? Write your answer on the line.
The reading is 180 mL
